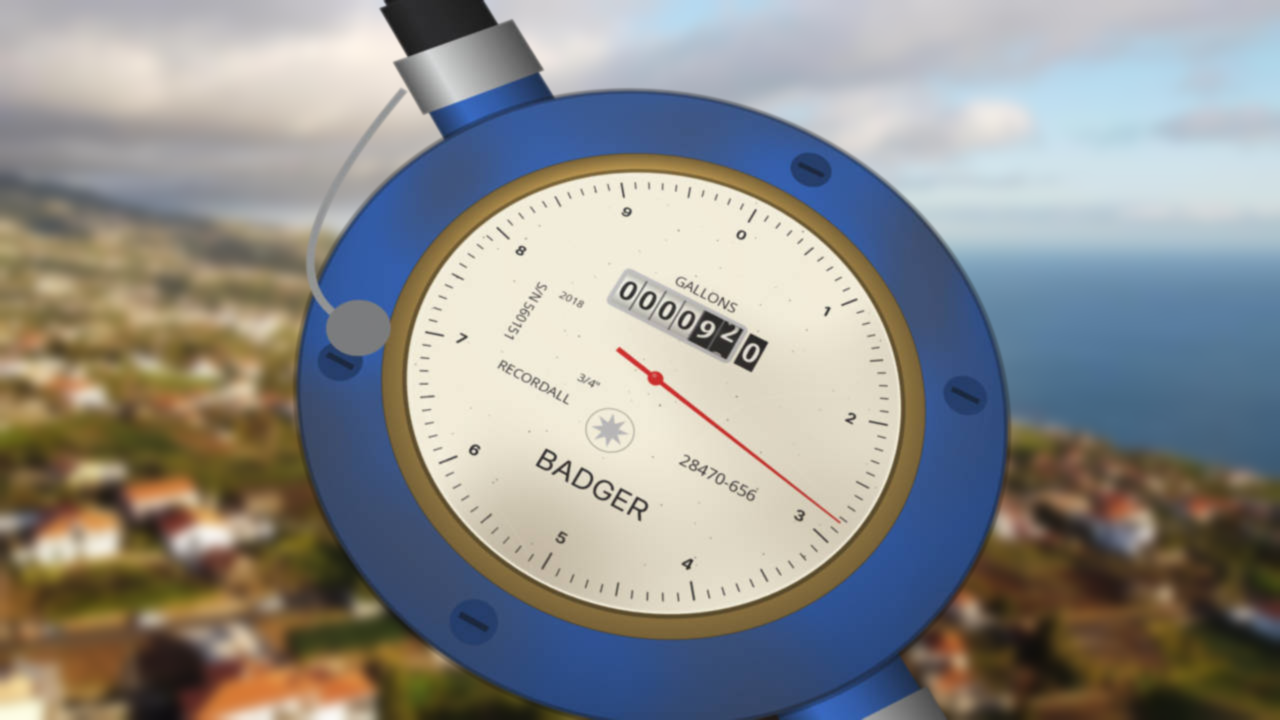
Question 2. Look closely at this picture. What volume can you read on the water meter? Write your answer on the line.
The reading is 922.8 gal
